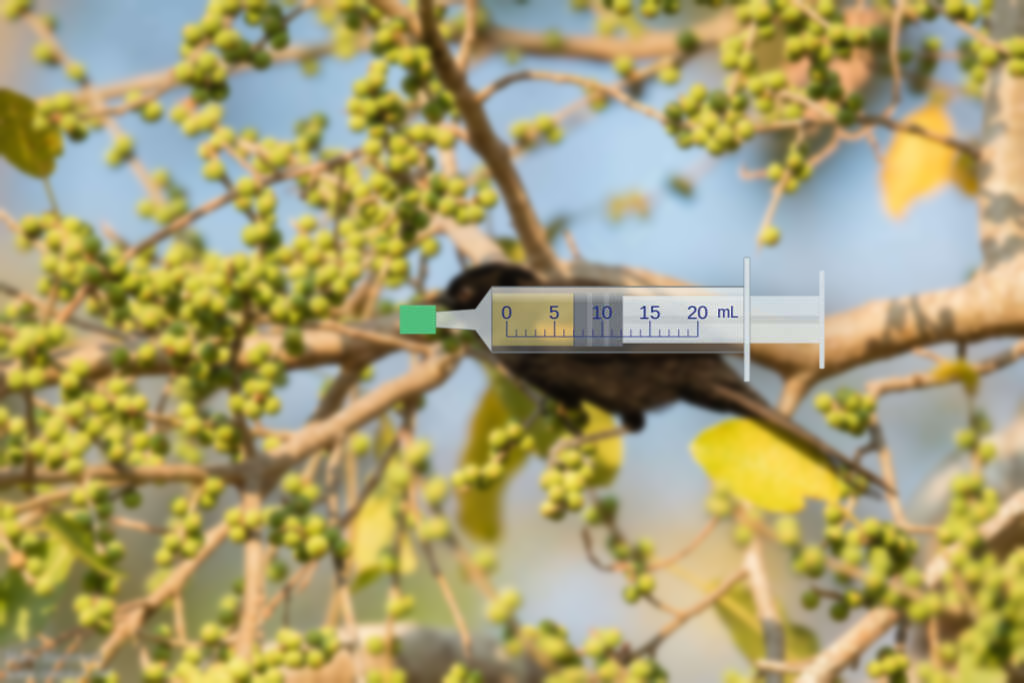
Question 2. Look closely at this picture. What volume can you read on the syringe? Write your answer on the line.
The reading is 7 mL
